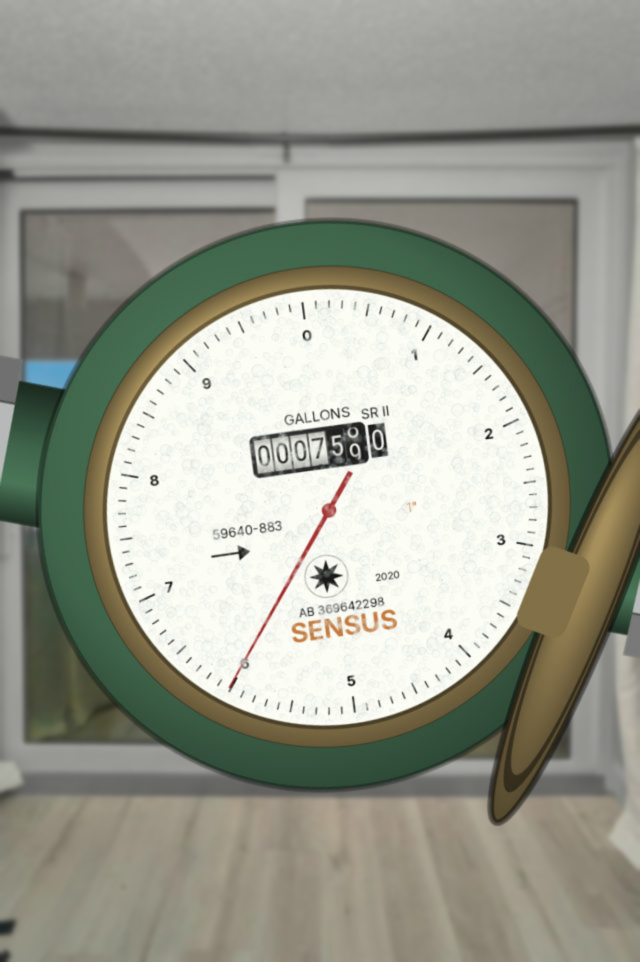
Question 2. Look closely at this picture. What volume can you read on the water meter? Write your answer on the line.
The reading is 7586.0 gal
